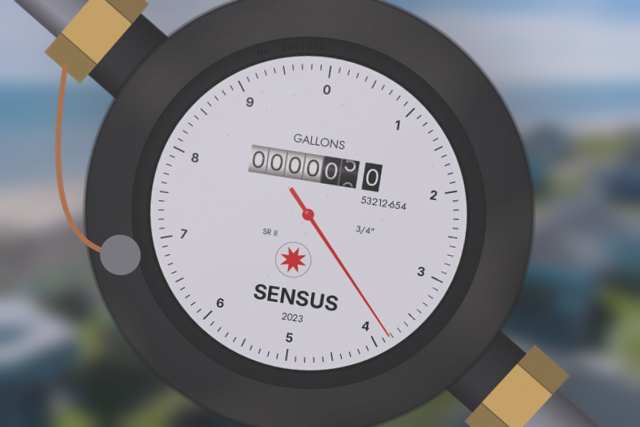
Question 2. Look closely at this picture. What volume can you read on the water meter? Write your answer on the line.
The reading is 53.8 gal
